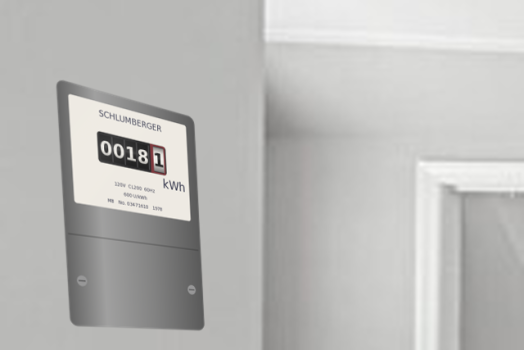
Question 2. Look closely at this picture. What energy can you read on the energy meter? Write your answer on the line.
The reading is 18.1 kWh
